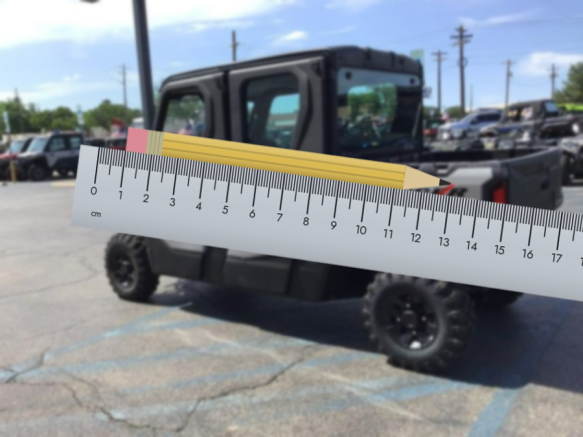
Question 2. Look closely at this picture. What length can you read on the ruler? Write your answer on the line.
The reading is 12 cm
